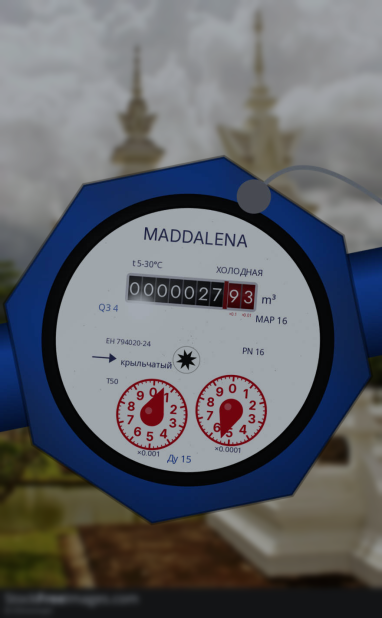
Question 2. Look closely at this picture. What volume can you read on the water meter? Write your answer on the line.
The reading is 27.9305 m³
